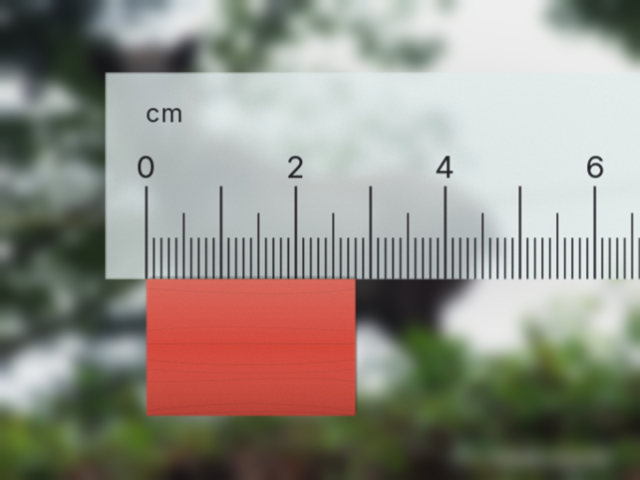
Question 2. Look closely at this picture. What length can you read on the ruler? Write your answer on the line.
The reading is 2.8 cm
